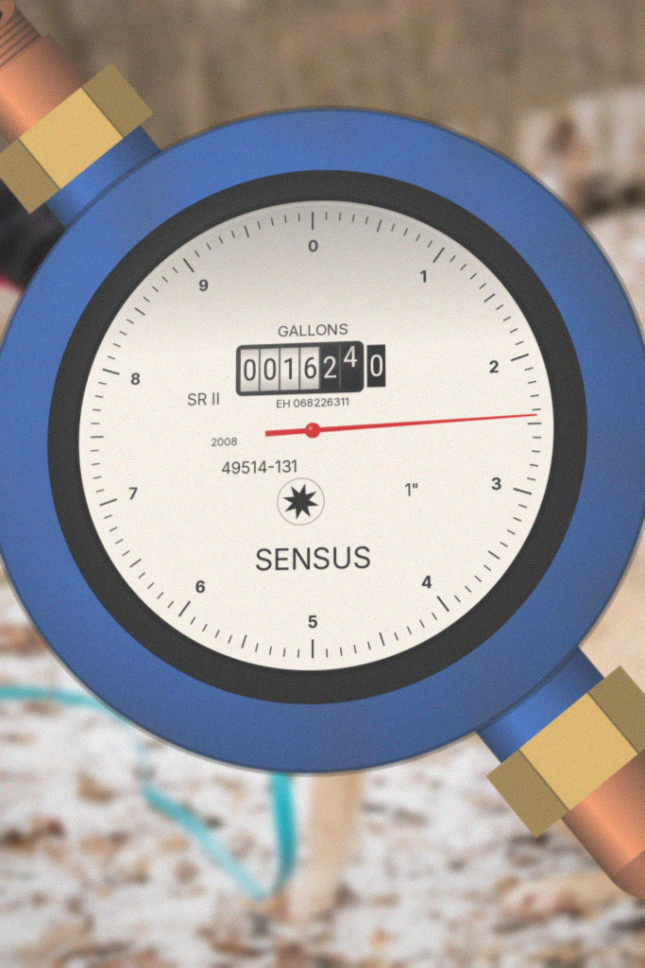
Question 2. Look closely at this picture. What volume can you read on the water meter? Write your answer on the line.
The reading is 16242.4 gal
